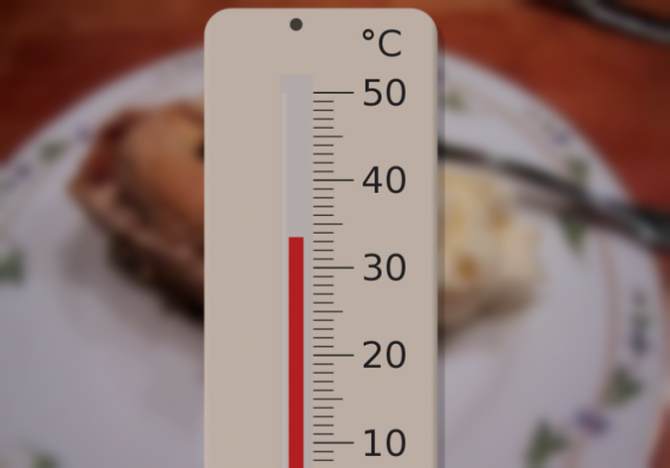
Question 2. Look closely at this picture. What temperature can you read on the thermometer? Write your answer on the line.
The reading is 33.5 °C
